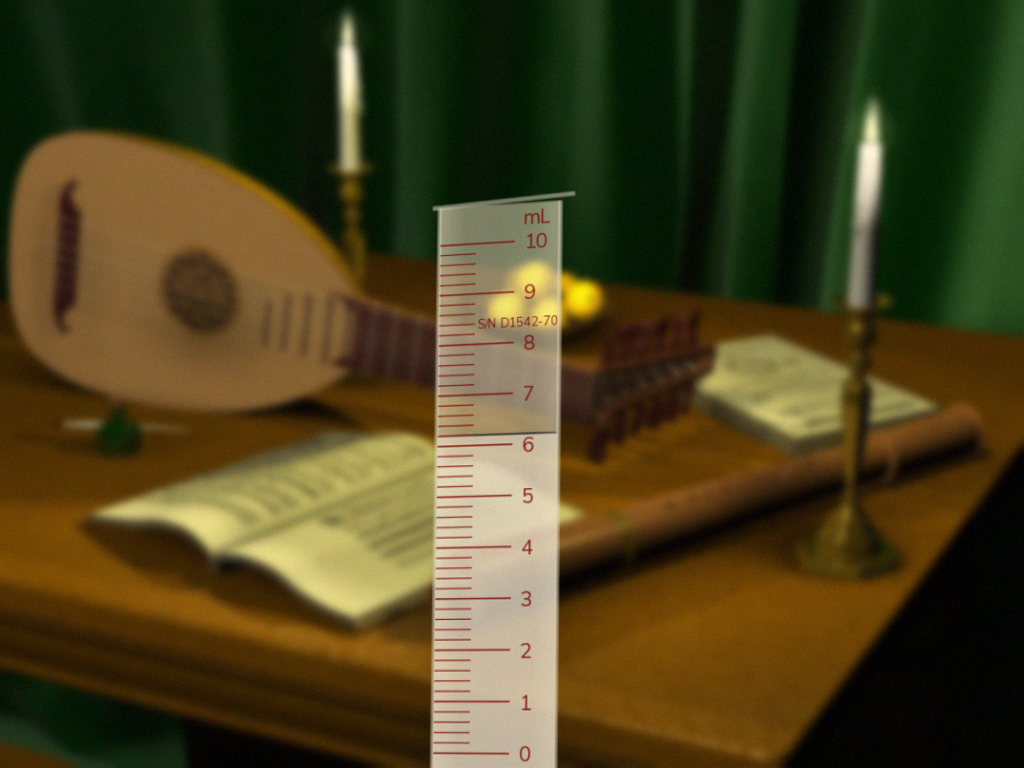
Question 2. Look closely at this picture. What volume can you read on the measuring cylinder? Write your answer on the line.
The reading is 6.2 mL
